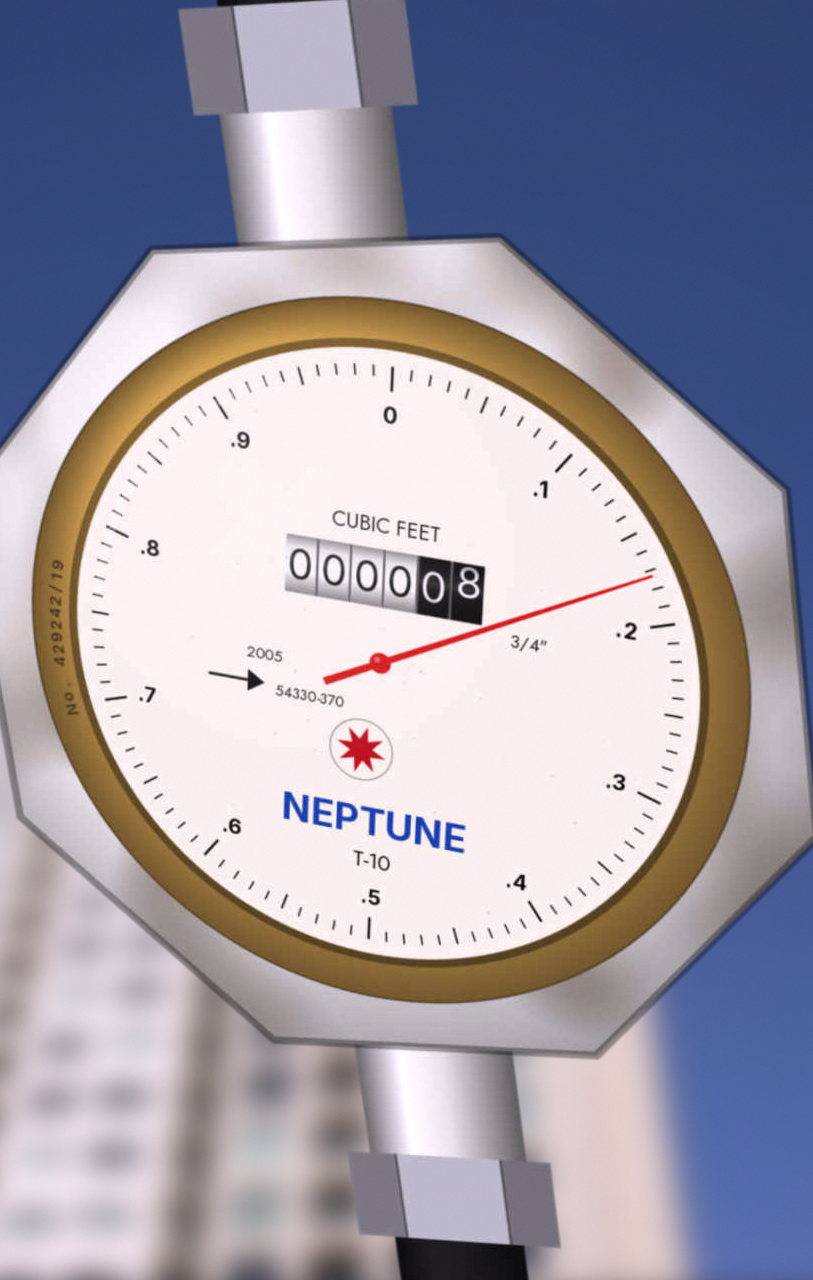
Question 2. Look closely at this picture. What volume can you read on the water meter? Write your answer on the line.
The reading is 8.17 ft³
